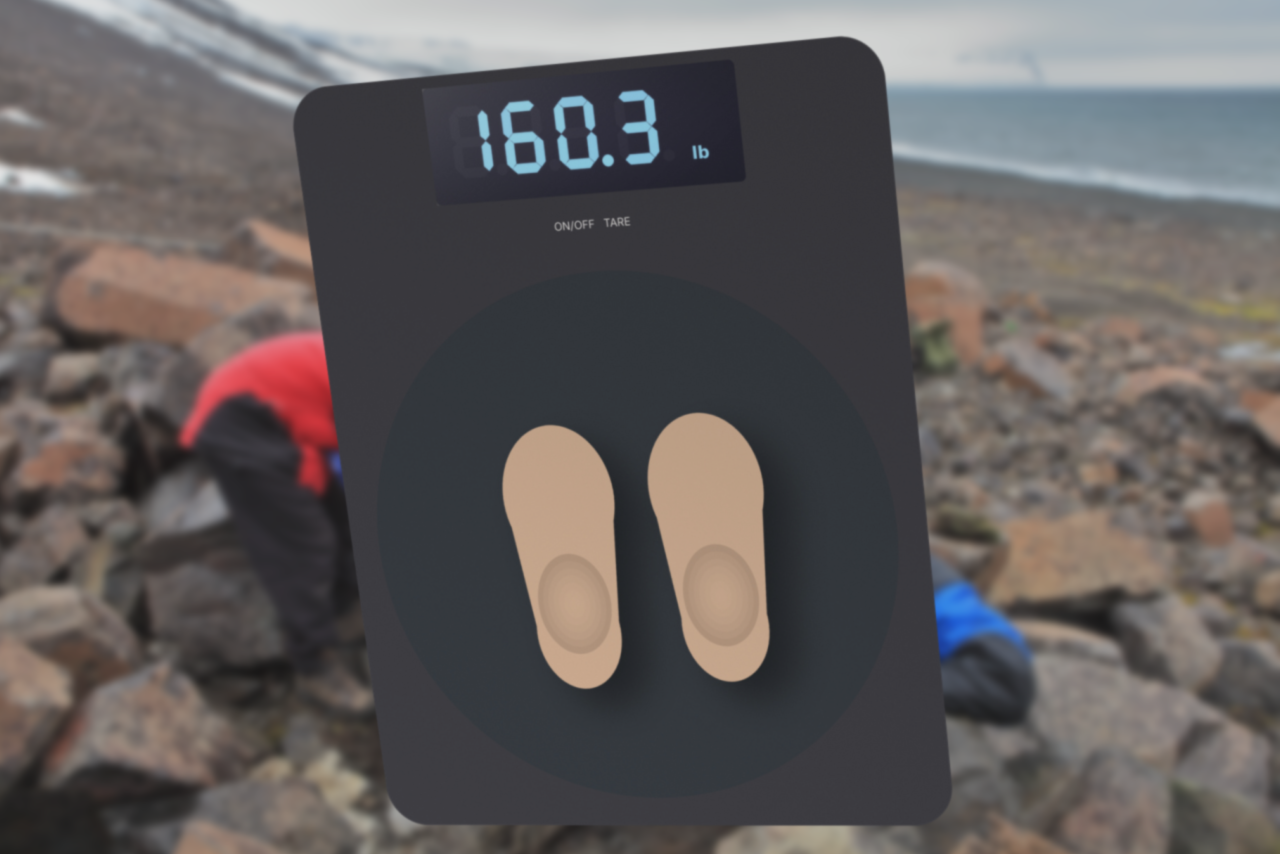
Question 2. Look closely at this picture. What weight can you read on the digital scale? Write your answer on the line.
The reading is 160.3 lb
